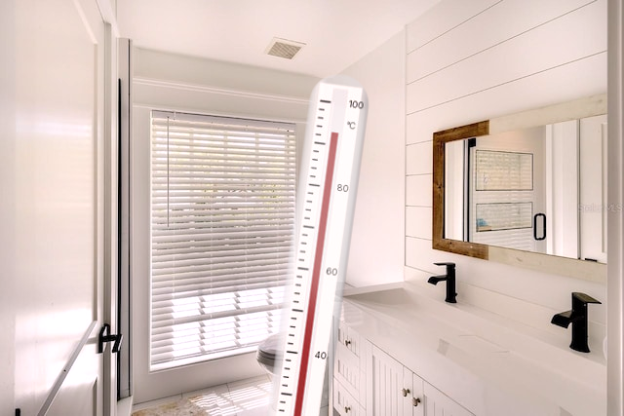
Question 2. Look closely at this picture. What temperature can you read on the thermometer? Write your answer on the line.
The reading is 93 °C
